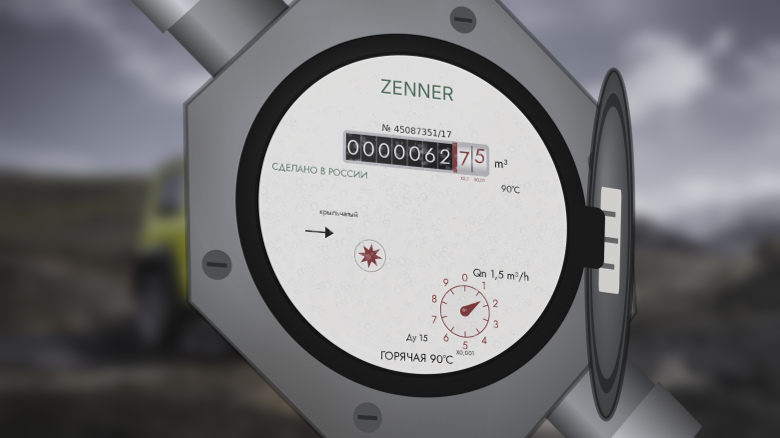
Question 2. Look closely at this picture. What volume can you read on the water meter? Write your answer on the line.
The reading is 62.751 m³
